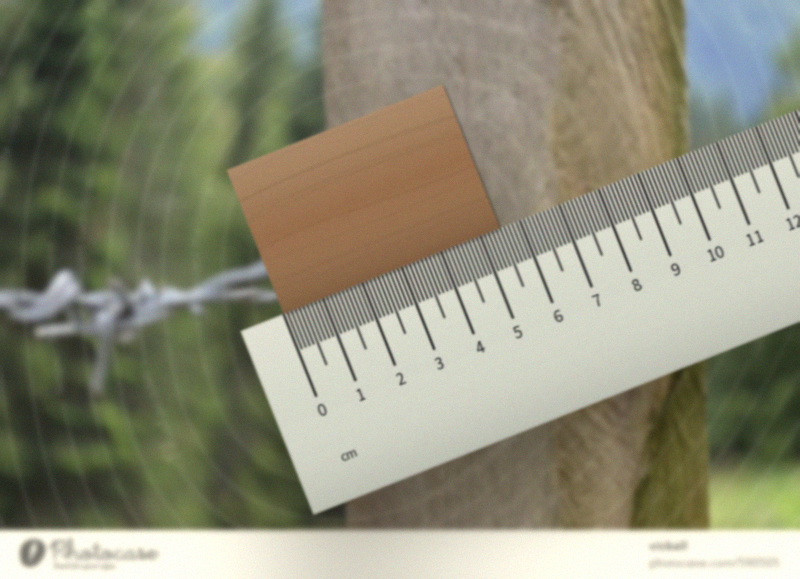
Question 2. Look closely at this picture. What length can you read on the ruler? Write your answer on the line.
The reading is 5.5 cm
